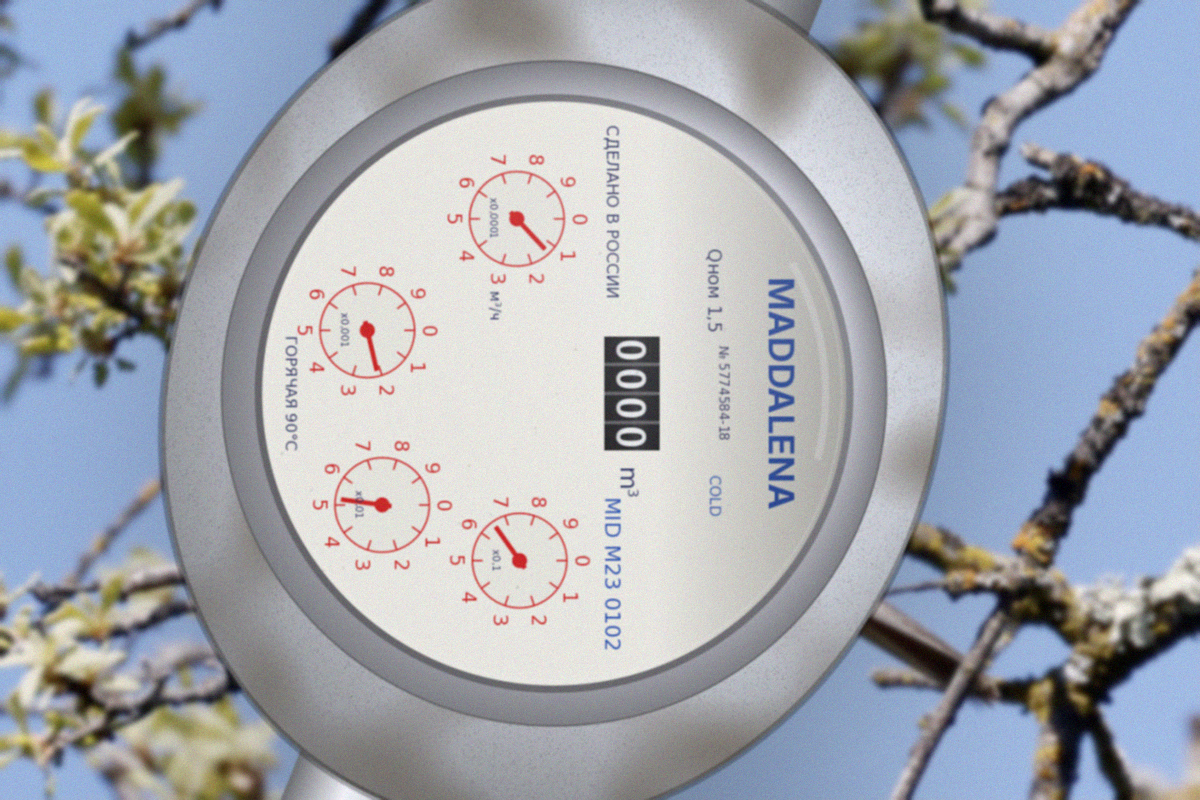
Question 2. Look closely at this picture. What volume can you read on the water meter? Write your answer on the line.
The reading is 0.6521 m³
